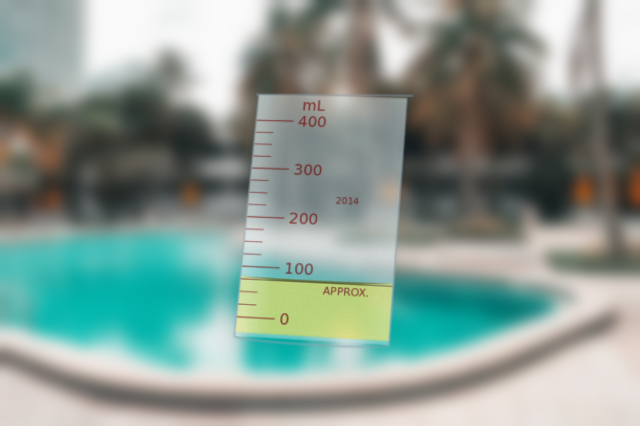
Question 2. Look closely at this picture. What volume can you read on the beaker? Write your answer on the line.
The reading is 75 mL
